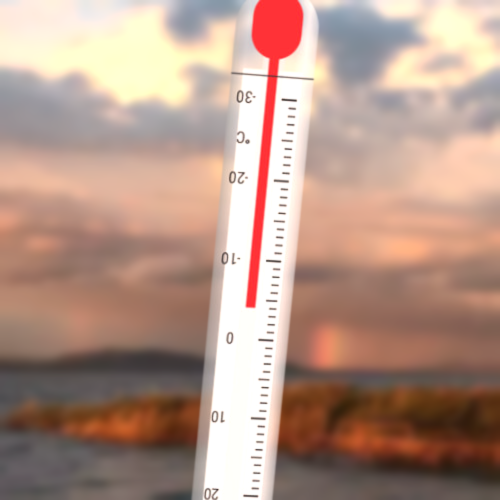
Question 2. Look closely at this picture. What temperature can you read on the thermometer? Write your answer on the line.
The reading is -4 °C
